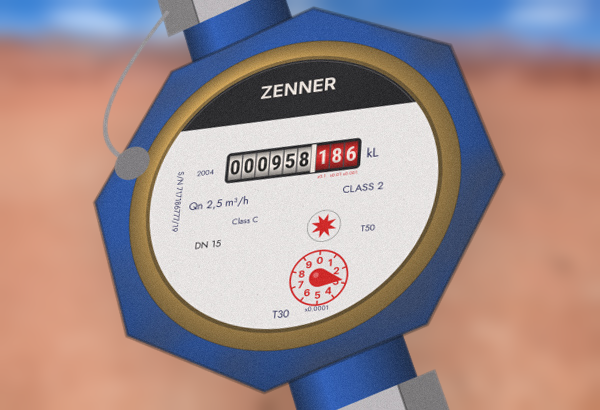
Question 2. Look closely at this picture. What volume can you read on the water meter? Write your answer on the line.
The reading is 958.1862 kL
